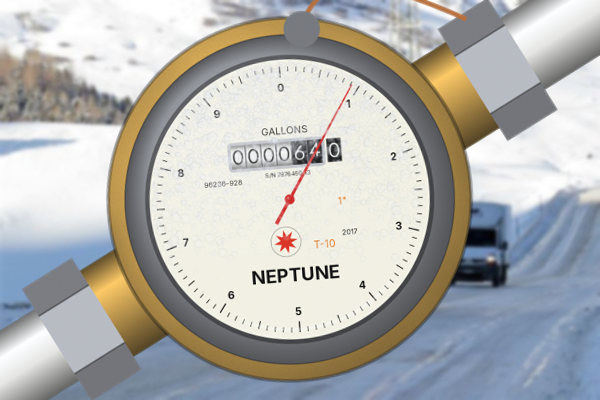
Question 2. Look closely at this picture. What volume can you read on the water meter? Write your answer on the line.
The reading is 640.9 gal
